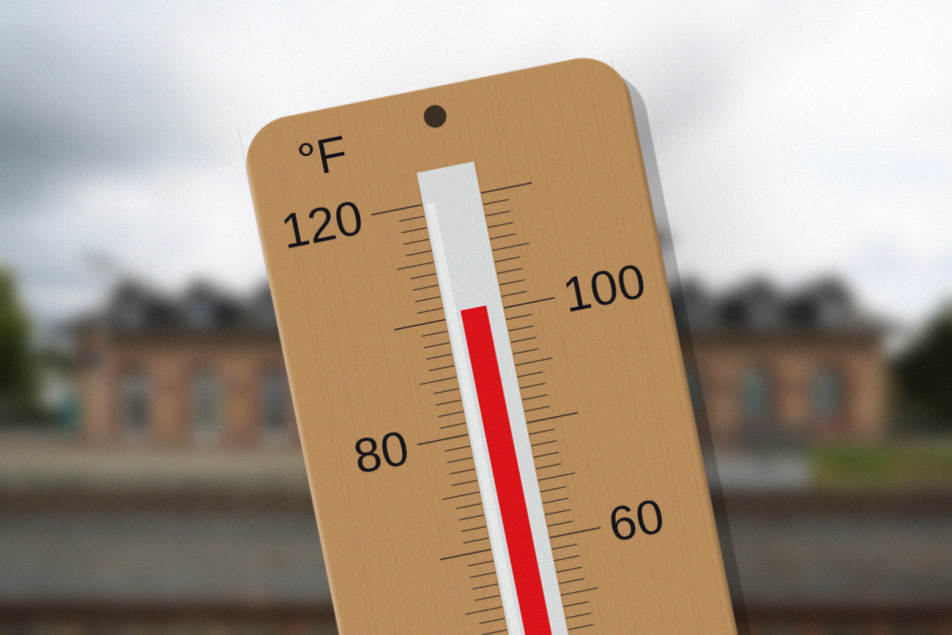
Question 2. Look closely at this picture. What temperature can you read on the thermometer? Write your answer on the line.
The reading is 101 °F
